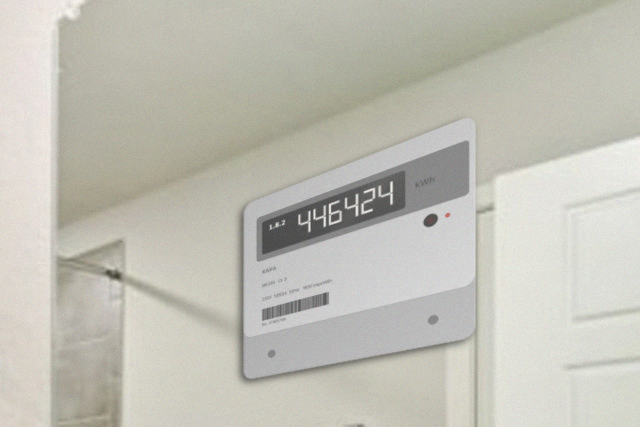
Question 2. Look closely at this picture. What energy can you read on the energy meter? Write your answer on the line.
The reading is 446424 kWh
